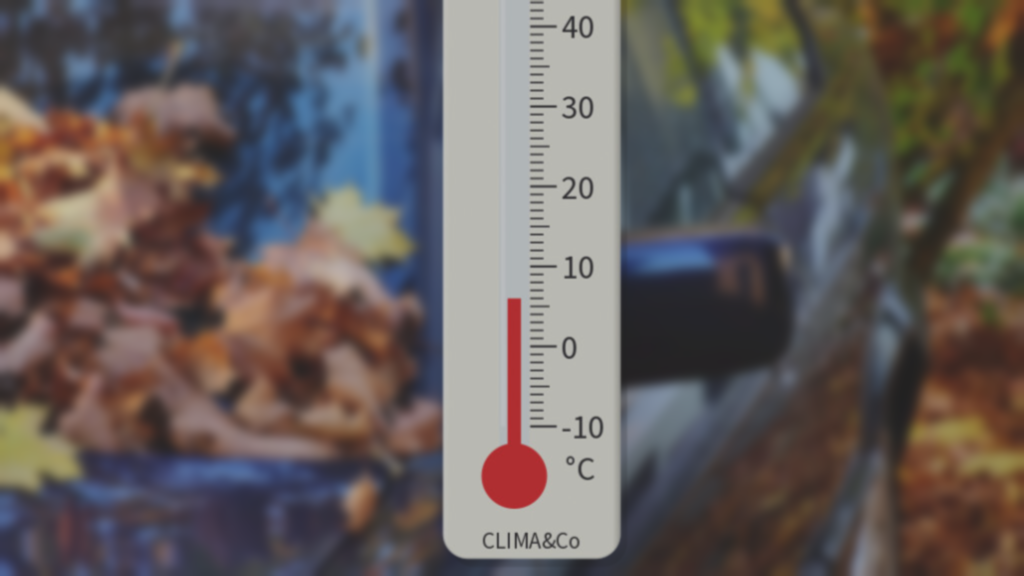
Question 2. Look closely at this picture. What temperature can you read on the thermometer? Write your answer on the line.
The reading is 6 °C
